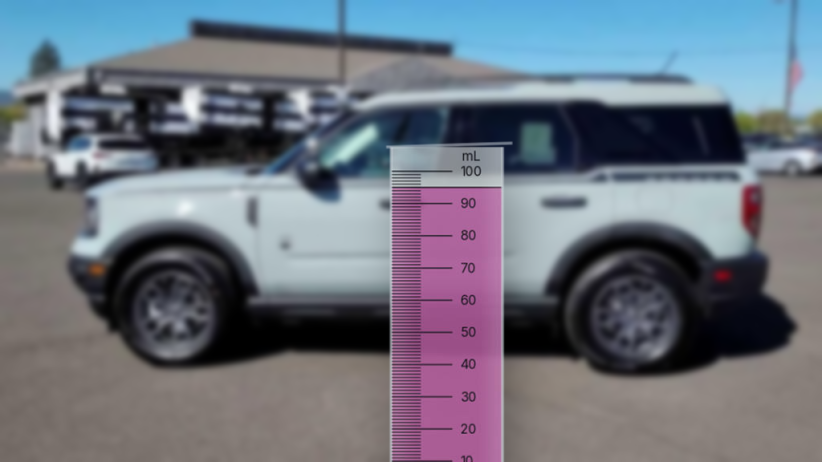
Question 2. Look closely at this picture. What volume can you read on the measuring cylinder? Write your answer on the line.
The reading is 95 mL
